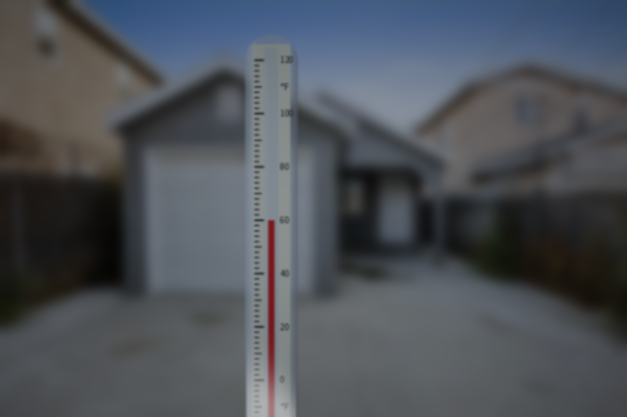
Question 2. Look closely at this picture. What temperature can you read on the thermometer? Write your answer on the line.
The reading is 60 °F
